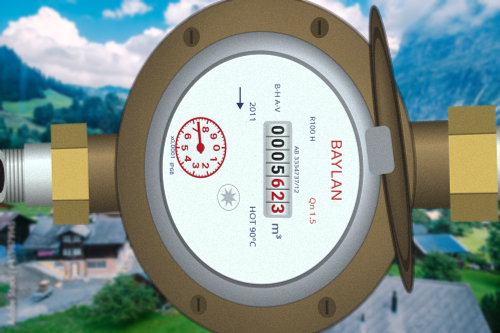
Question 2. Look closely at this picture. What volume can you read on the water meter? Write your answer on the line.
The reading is 5.6237 m³
